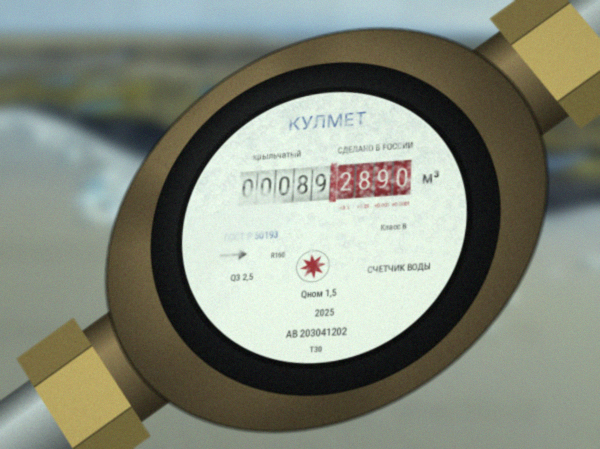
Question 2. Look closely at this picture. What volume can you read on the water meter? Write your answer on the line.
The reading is 89.2890 m³
